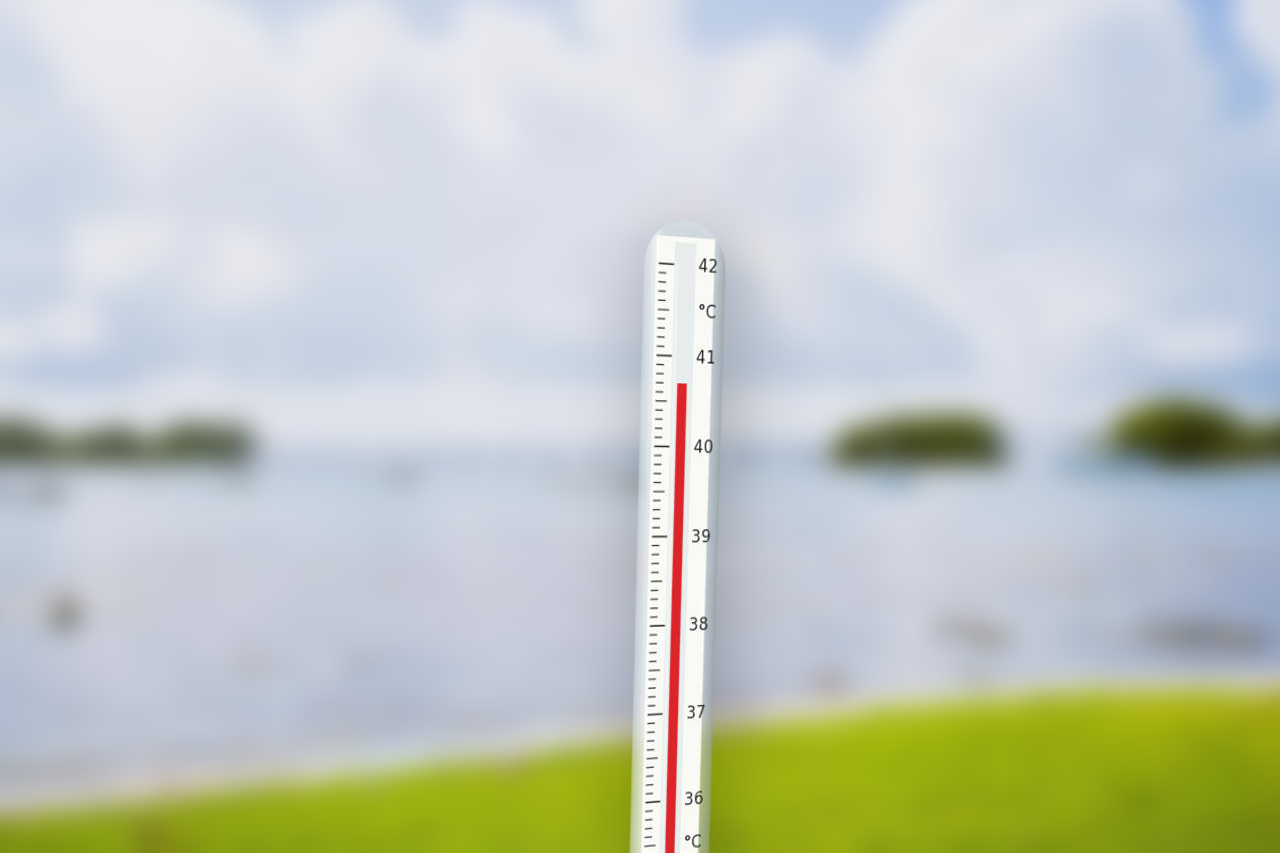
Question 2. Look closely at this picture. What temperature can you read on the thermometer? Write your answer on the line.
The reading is 40.7 °C
